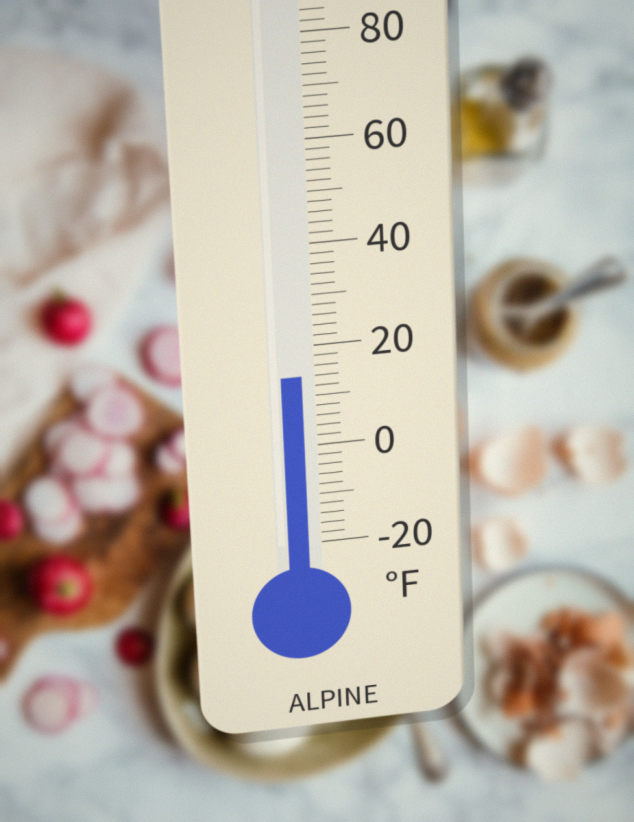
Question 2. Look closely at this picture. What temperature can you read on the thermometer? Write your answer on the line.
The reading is 14 °F
